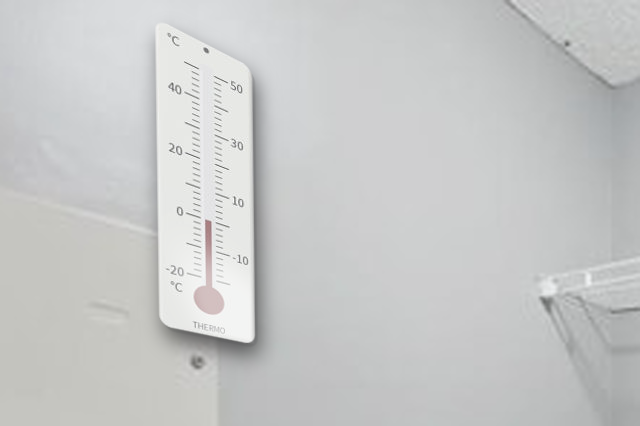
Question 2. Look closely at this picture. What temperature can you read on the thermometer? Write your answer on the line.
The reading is 0 °C
